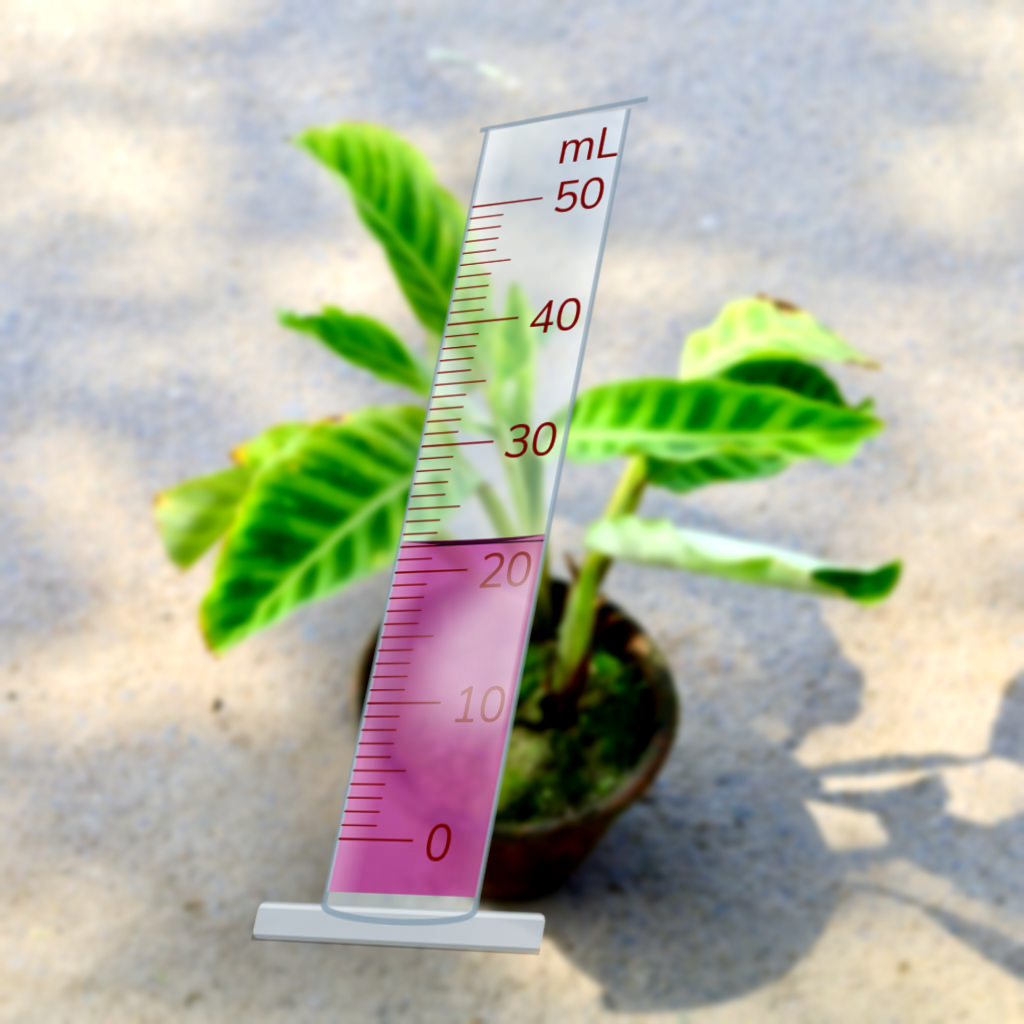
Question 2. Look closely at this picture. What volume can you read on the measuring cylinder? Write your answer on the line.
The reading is 22 mL
